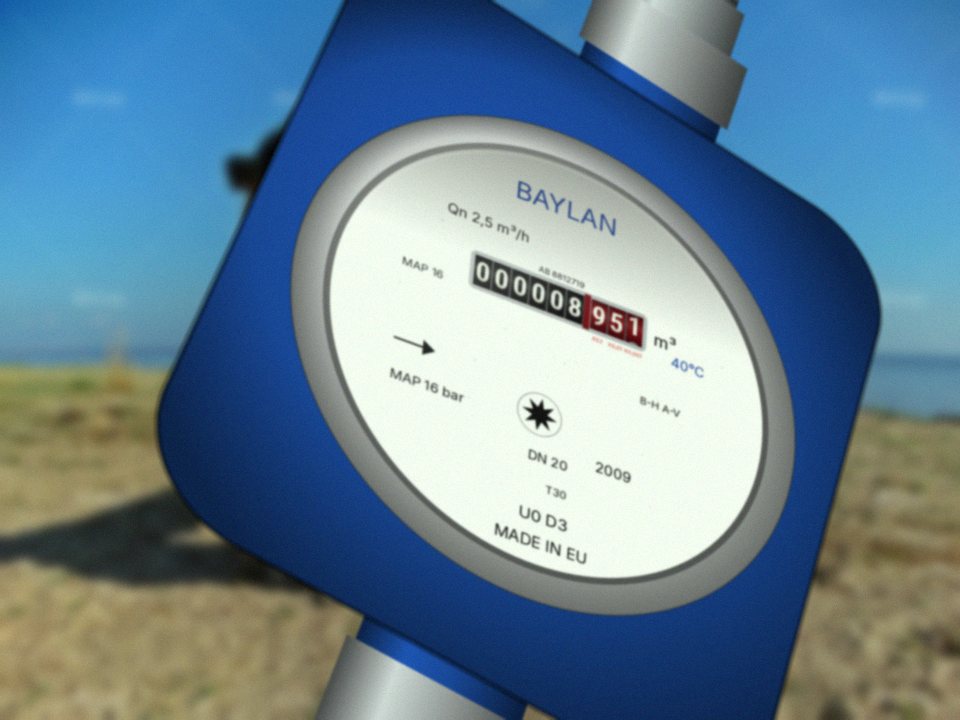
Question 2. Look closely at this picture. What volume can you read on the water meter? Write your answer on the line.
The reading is 8.951 m³
